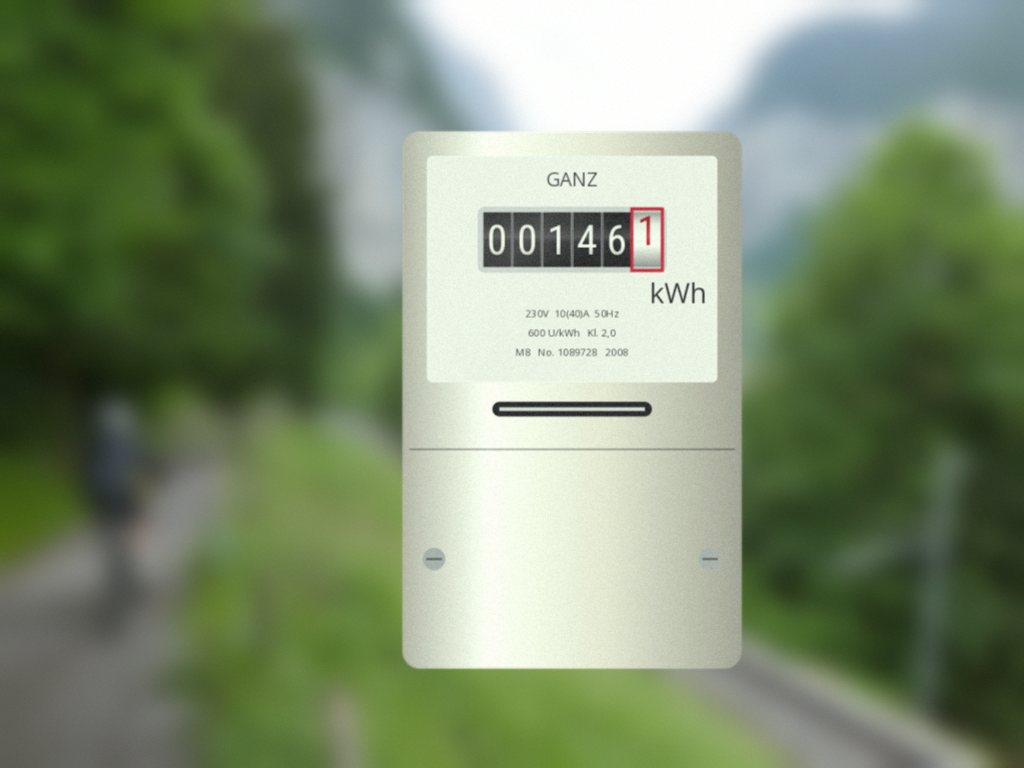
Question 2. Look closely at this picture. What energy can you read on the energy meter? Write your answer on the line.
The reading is 146.1 kWh
